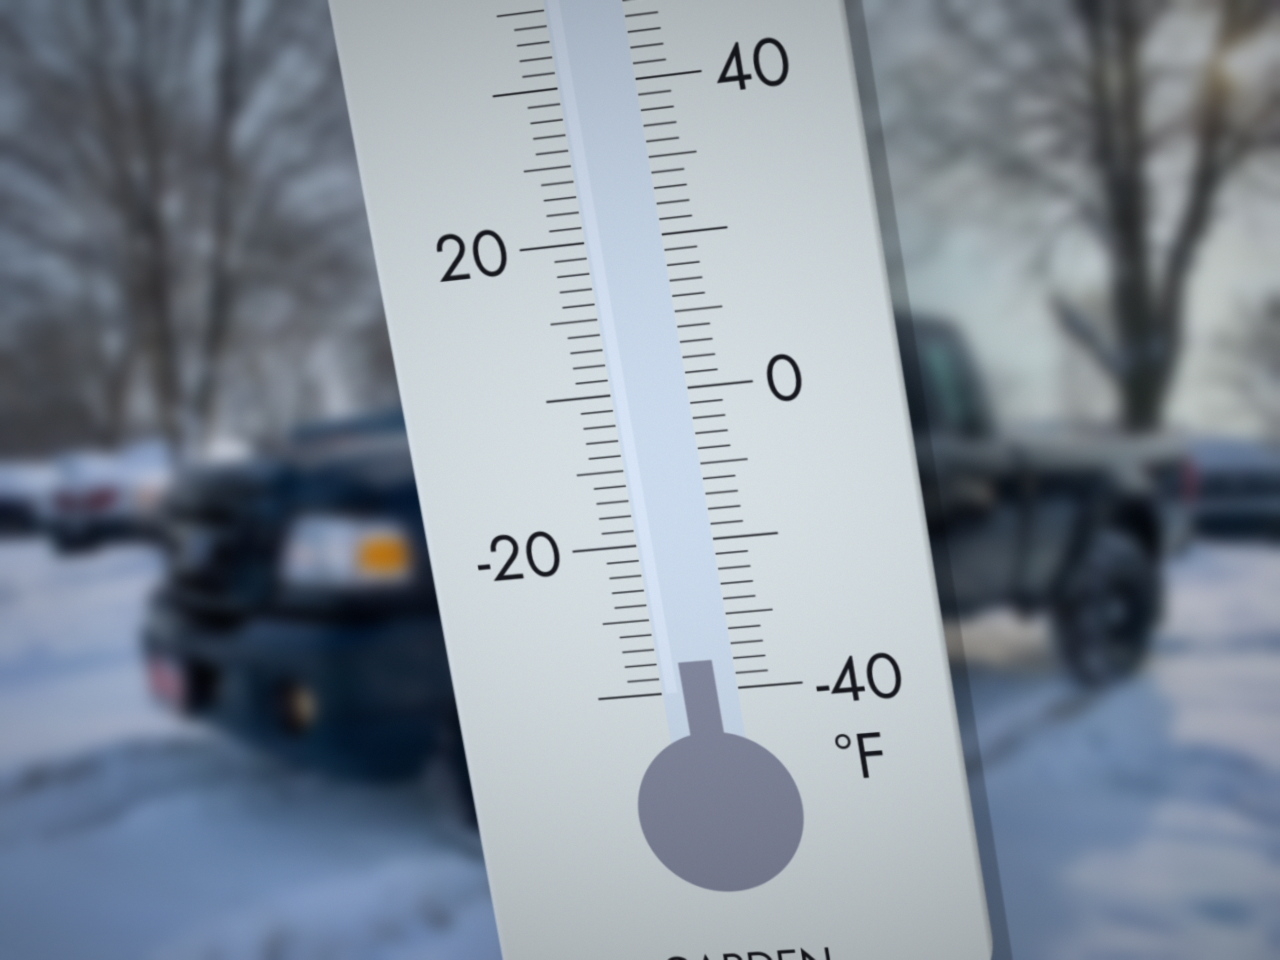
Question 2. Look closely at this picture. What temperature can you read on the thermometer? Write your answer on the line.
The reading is -36 °F
